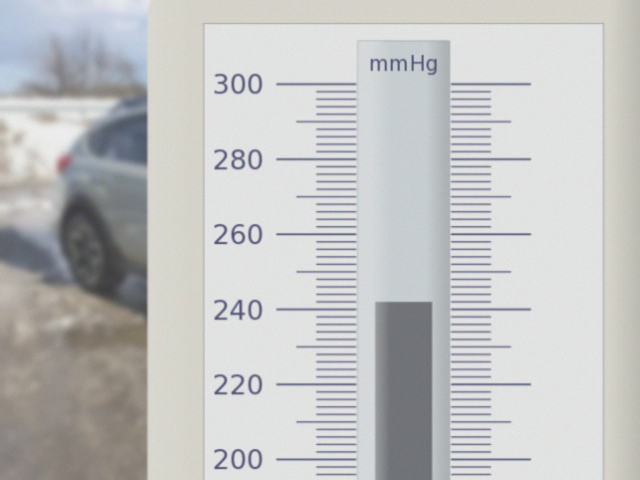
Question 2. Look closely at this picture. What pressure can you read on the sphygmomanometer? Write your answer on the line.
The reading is 242 mmHg
